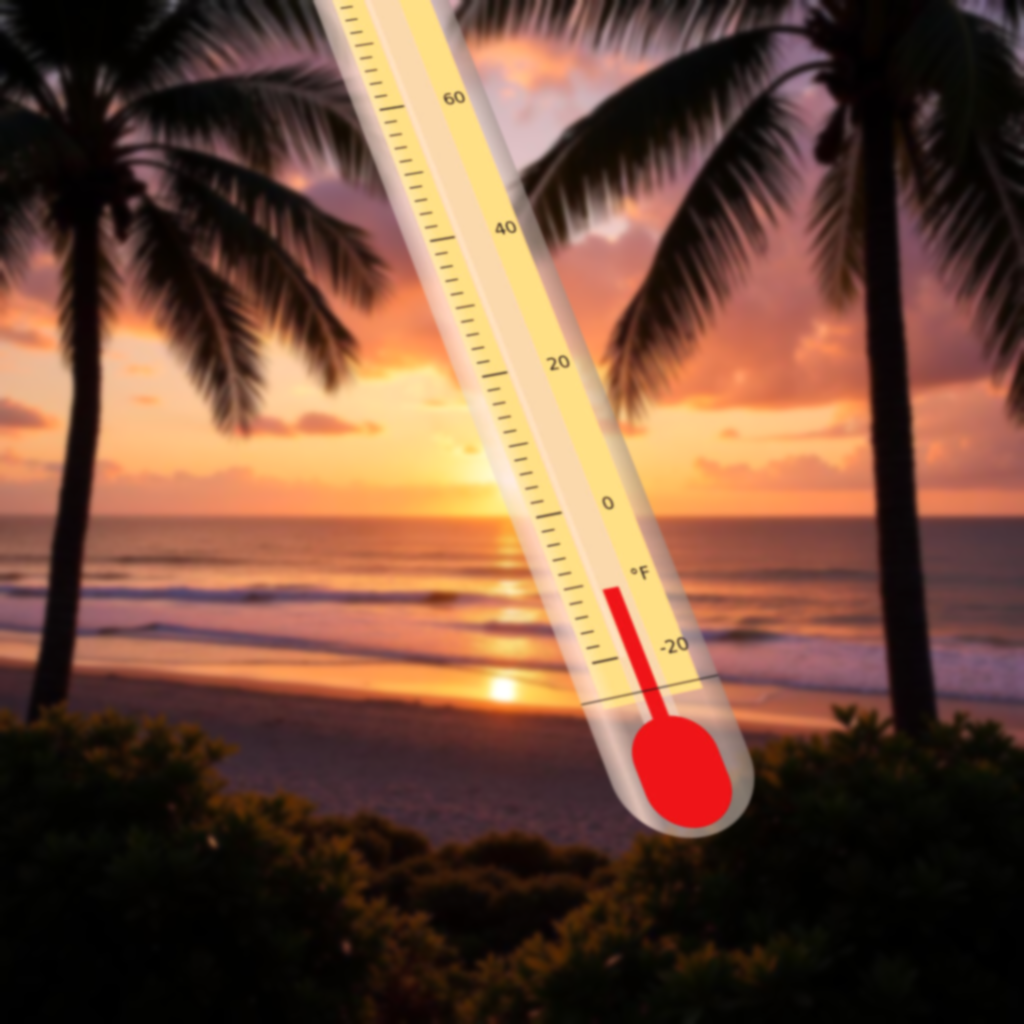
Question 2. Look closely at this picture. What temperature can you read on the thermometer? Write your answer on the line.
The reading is -11 °F
